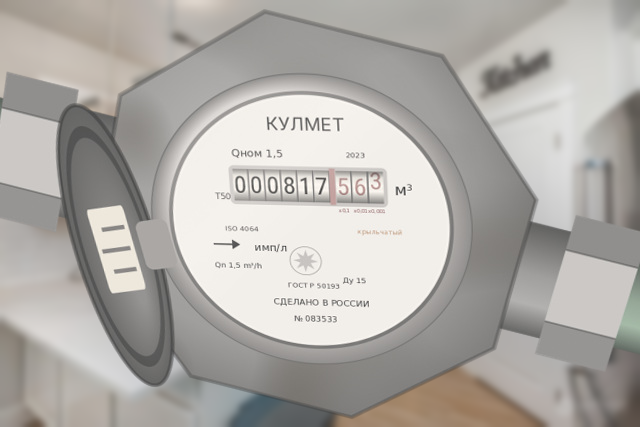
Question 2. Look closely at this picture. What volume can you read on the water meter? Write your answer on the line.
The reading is 817.563 m³
